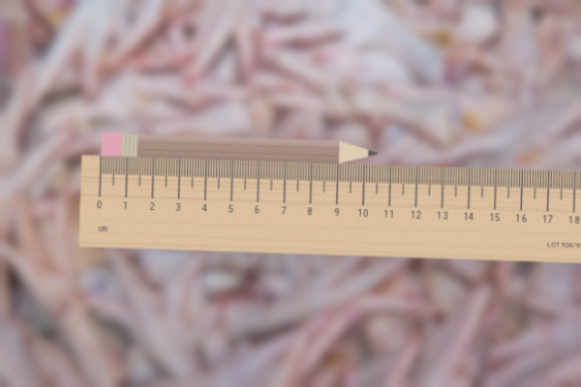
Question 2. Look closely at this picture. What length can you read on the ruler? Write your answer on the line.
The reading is 10.5 cm
